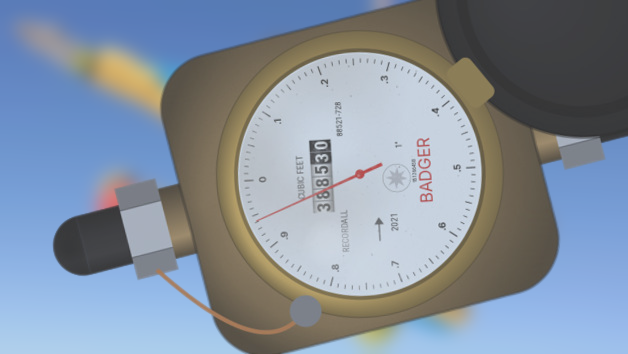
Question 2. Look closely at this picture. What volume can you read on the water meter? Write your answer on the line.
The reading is 388529.94 ft³
